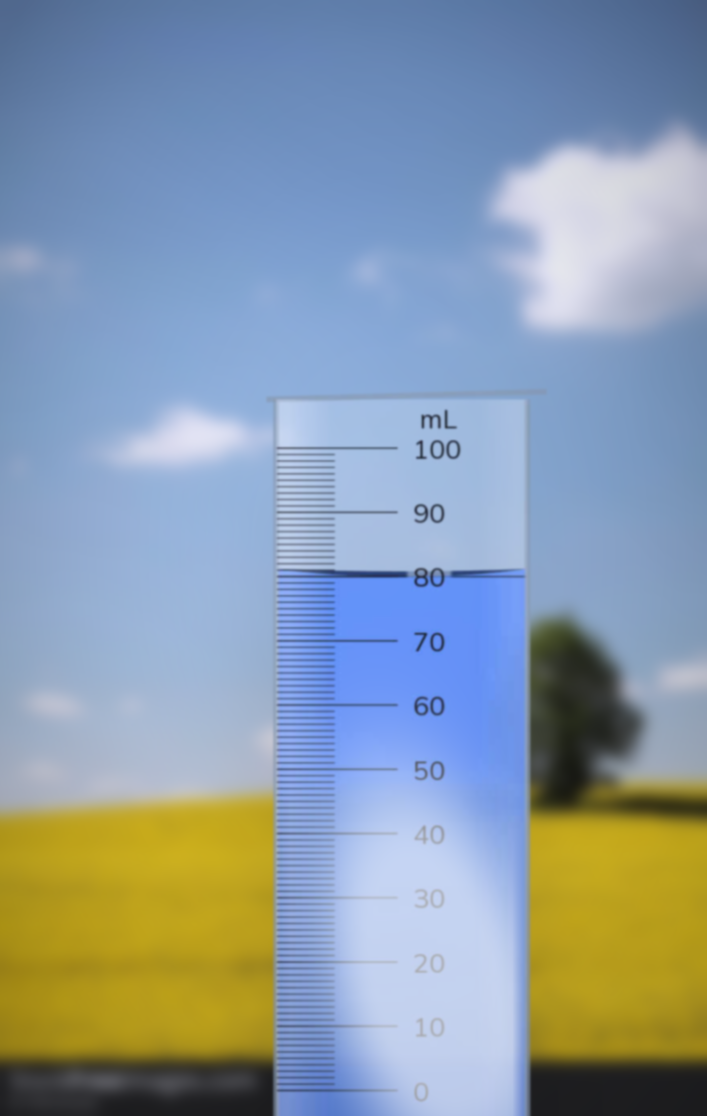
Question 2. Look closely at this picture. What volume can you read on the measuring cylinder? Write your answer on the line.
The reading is 80 mL
